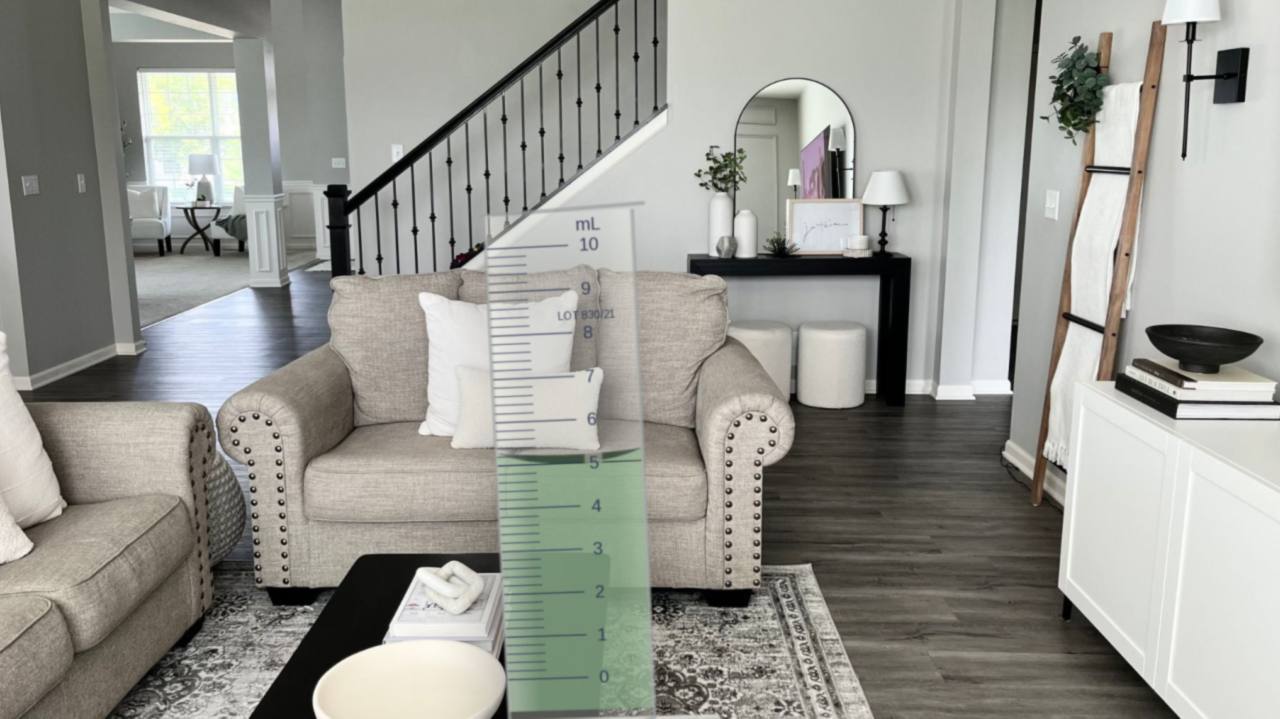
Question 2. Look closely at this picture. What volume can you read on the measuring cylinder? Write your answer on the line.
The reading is 5 mL
